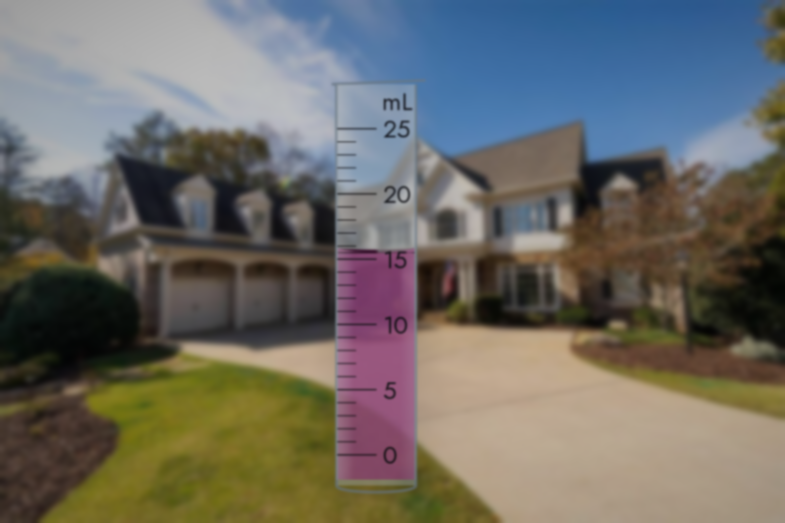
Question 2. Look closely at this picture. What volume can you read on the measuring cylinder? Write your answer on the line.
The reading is 15.5 mL
